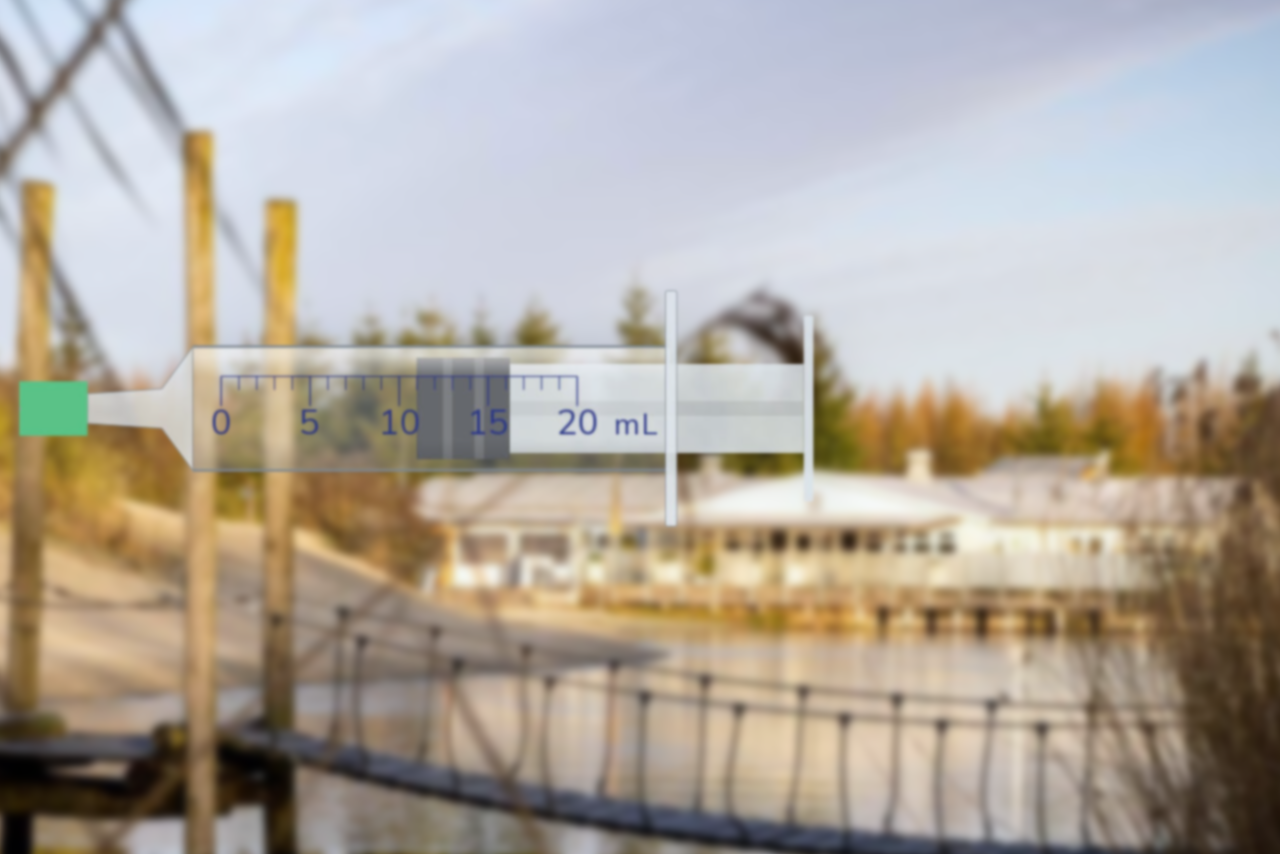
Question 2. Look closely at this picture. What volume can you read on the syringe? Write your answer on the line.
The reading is 11 mL
